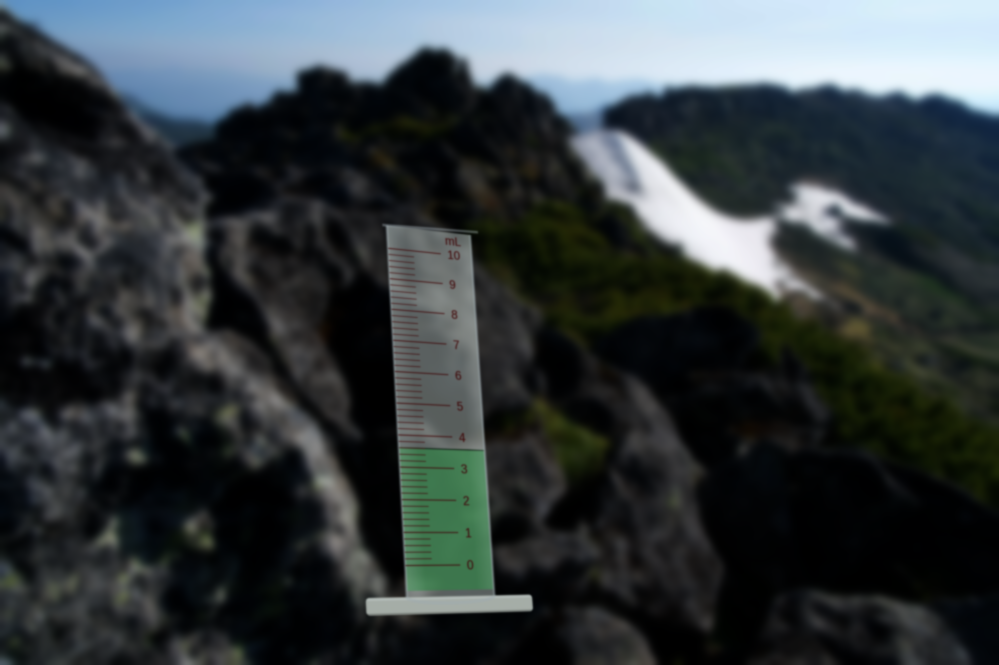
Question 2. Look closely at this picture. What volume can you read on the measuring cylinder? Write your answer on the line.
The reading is 3.6 mL
